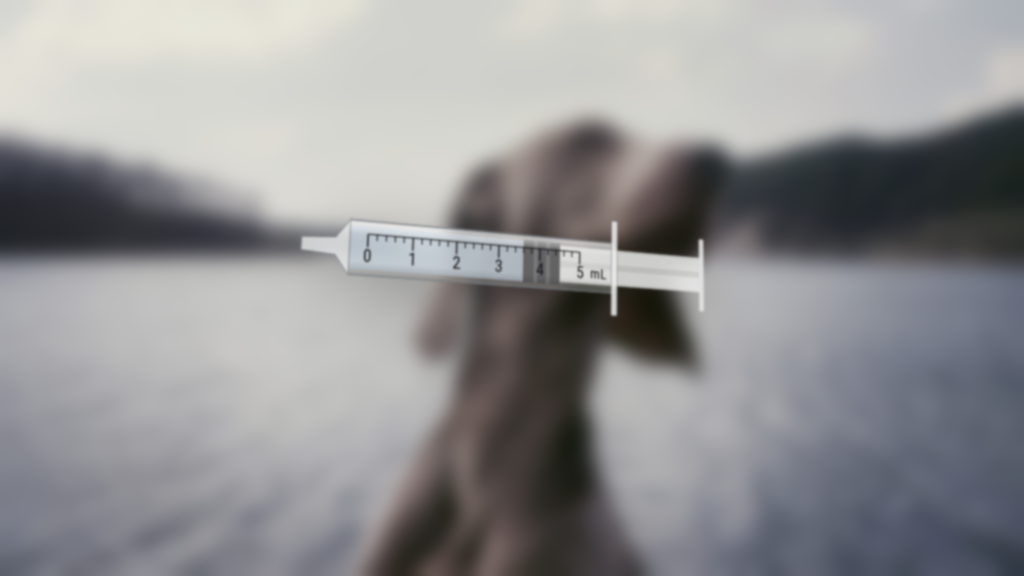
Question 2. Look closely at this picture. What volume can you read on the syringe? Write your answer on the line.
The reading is 3.6 mL
